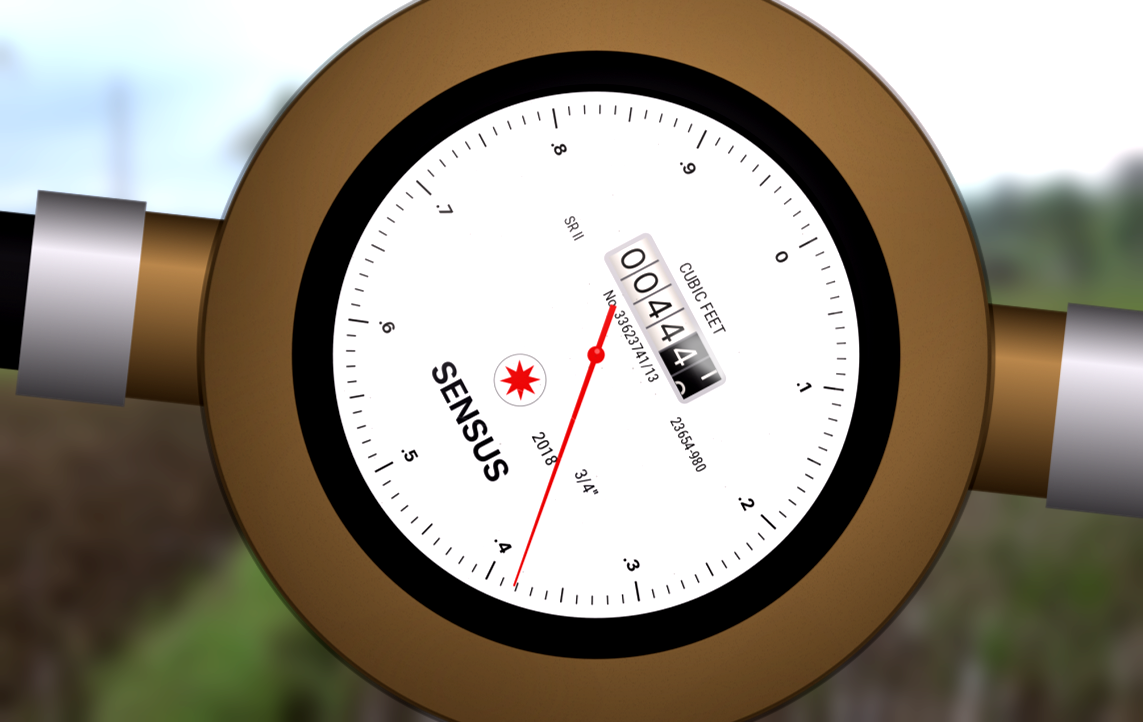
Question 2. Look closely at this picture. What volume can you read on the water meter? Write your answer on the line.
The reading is 4441.38 ft³
